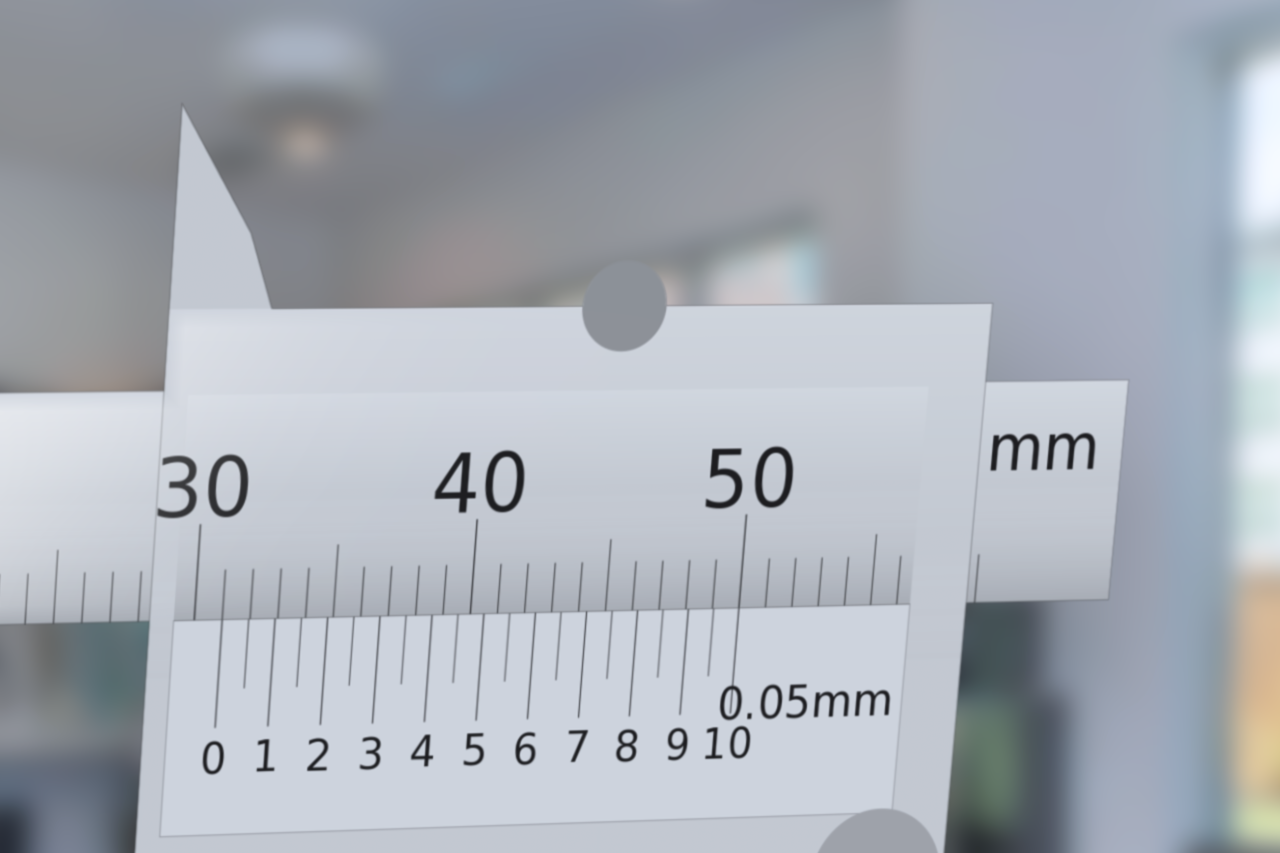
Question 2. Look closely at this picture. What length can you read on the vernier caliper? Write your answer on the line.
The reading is 31.0 mm
